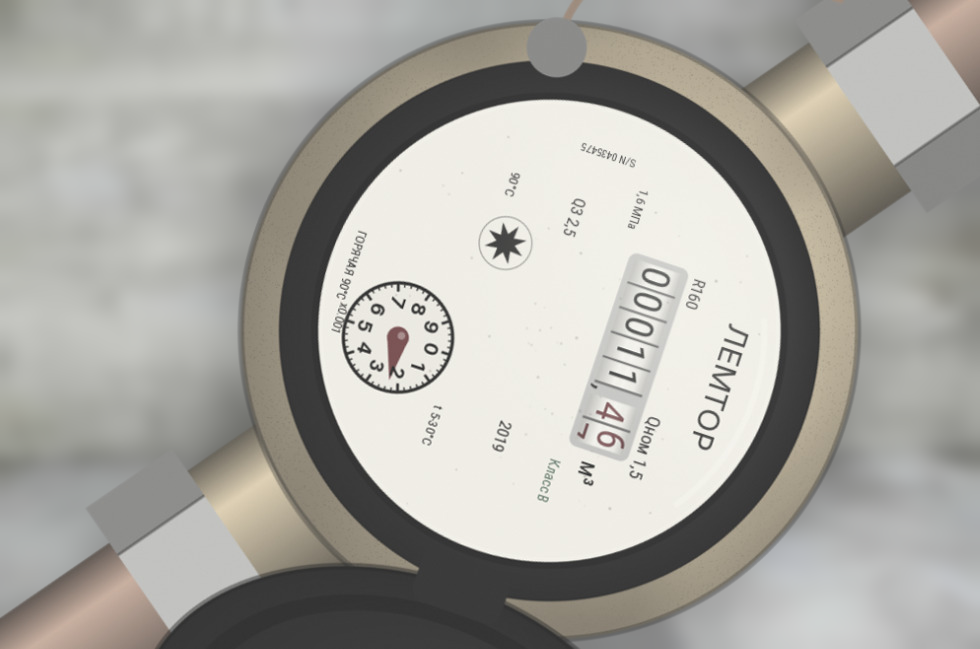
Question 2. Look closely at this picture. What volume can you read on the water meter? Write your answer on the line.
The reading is 11.462 m³
